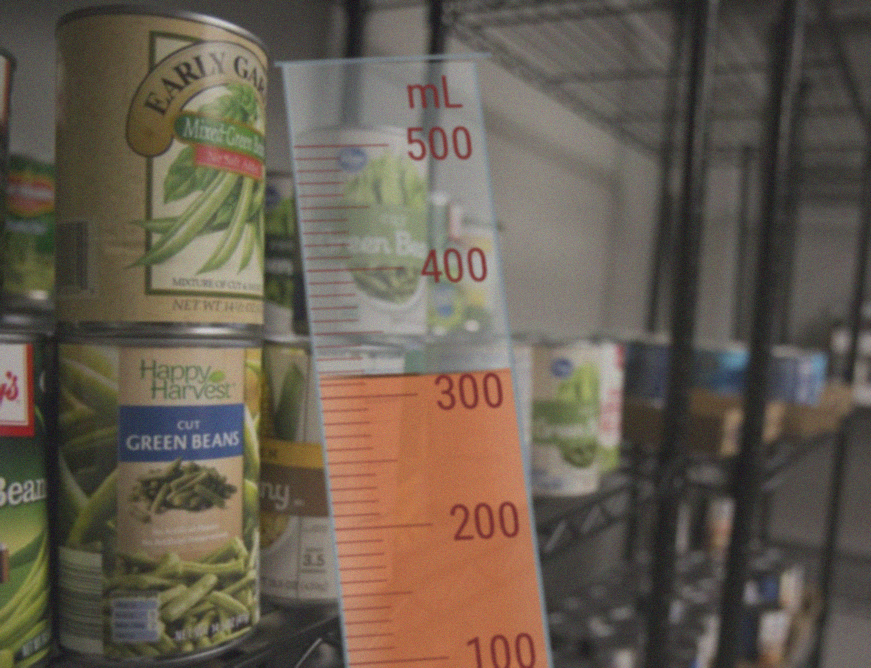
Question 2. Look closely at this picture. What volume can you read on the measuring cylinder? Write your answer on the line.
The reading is 315 mL
